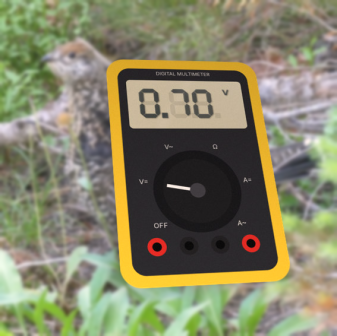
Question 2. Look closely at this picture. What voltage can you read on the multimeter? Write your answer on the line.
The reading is 0.70 V
